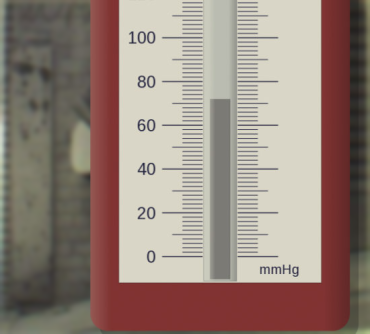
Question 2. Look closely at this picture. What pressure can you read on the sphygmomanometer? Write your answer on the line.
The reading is 72 mmHg
